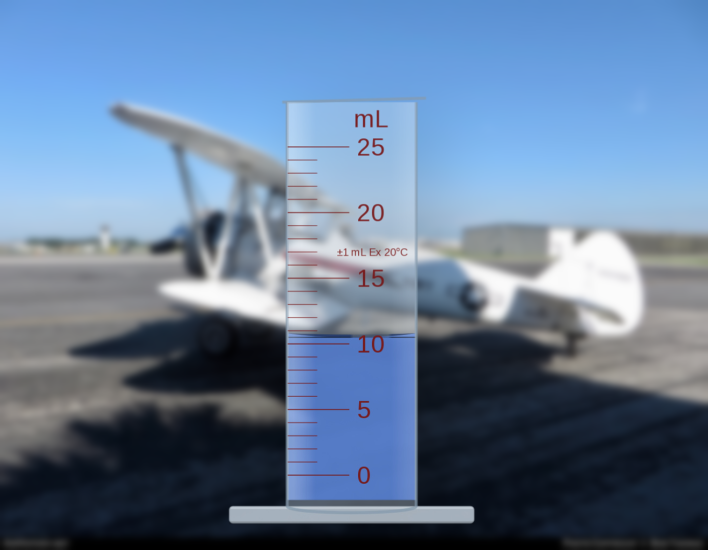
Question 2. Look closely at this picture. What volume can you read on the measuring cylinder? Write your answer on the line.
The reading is 10.5 mL
